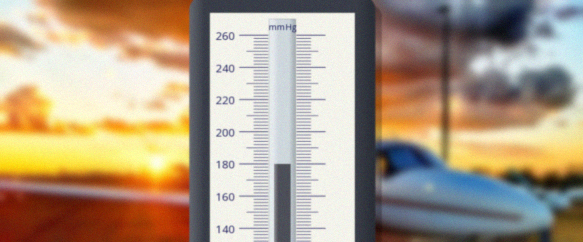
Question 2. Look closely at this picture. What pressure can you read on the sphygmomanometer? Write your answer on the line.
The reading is 180 mmHg
